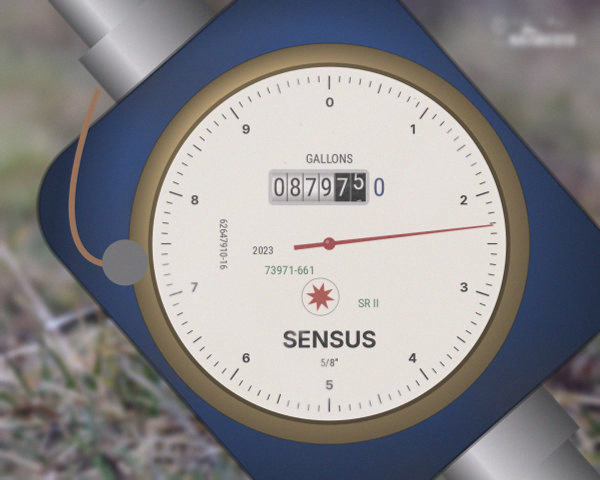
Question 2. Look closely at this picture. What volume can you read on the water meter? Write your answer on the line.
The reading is 879752.3 gal
